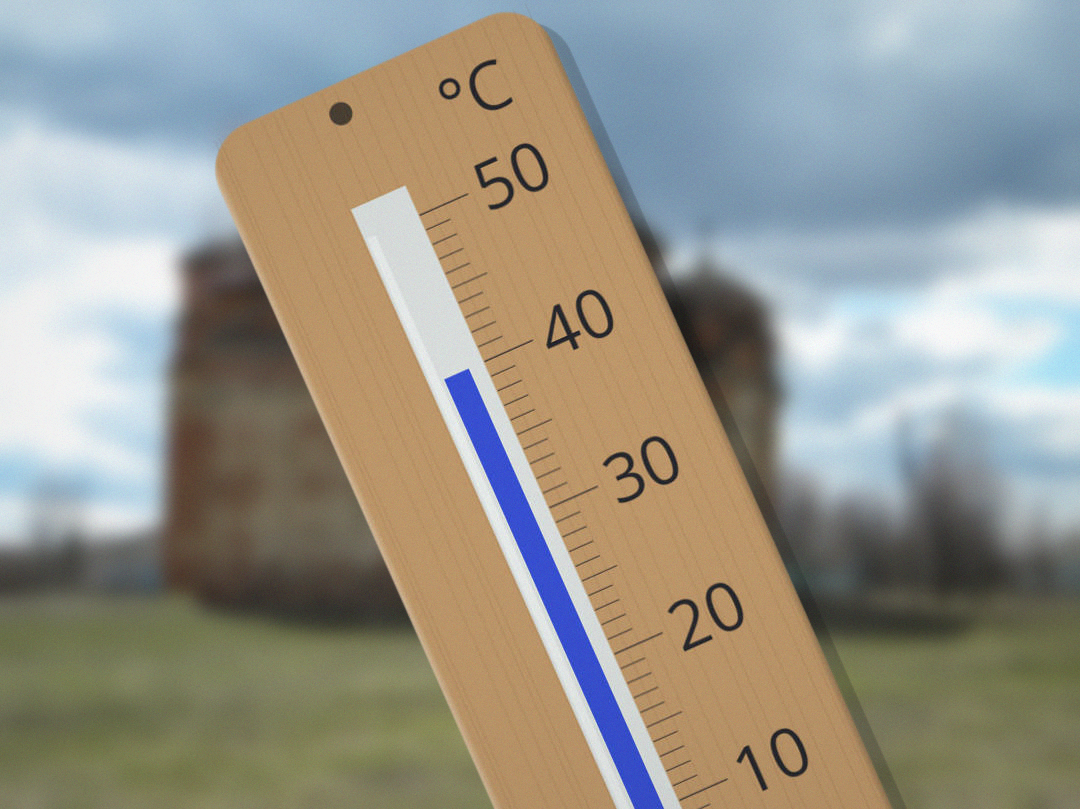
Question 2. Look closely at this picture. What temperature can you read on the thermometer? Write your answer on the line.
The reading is 40 °C
